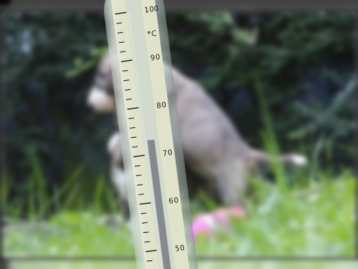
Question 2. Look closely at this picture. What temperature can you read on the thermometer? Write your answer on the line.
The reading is 73 °C
